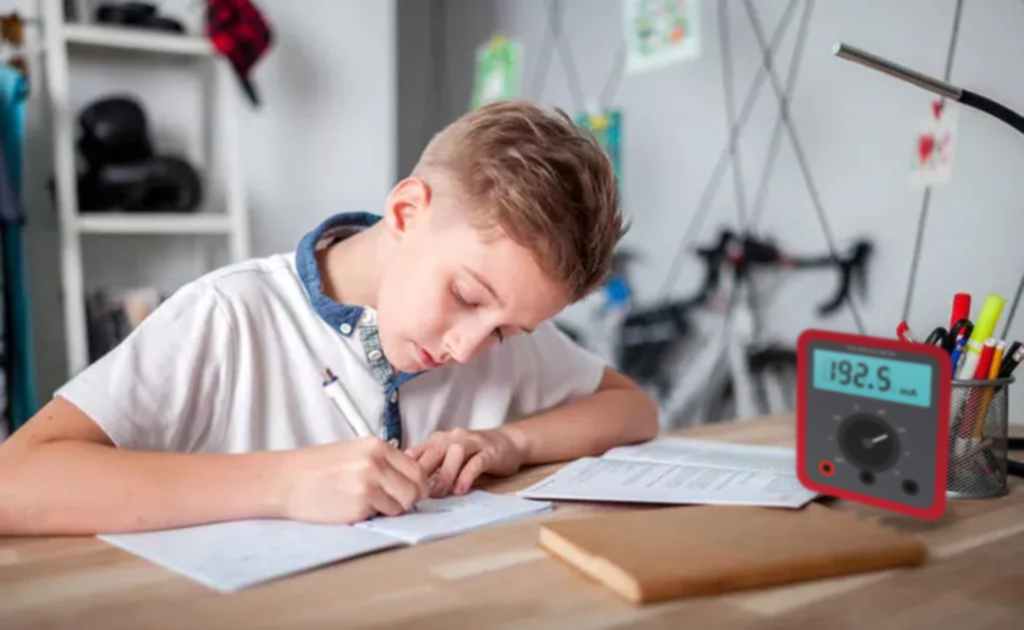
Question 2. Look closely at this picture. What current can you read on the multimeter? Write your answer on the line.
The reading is 192.5 mA
